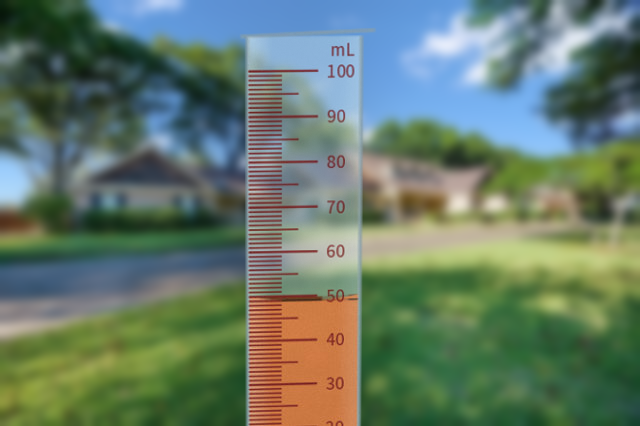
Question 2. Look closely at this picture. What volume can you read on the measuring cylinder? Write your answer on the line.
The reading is 49 mL
